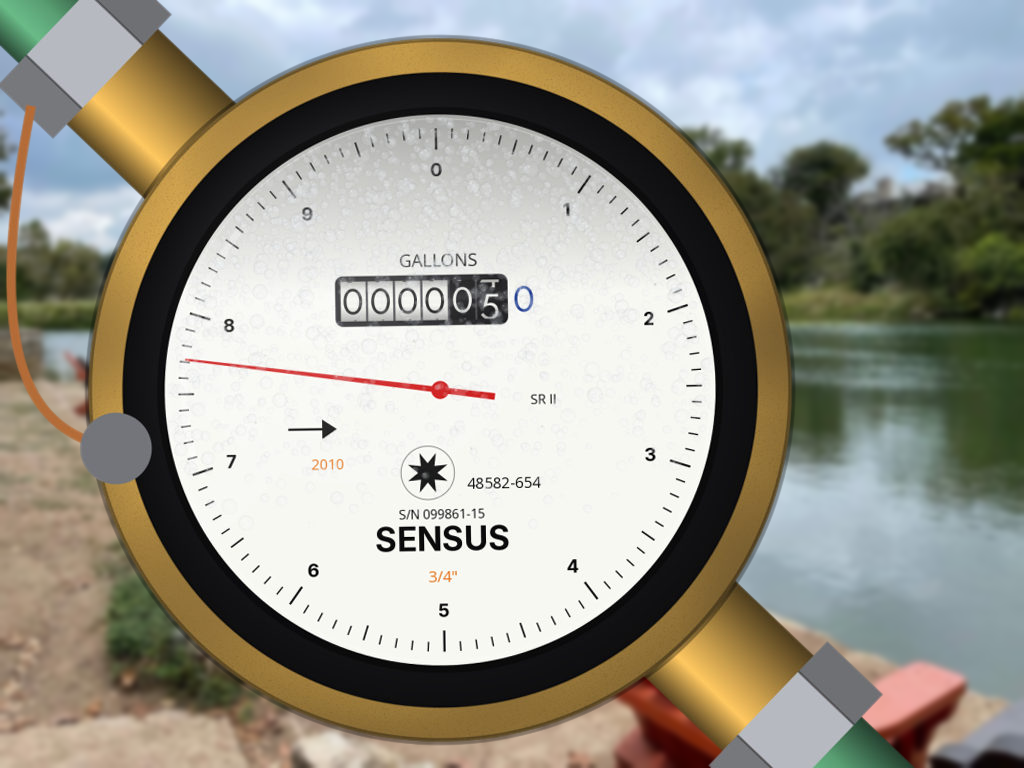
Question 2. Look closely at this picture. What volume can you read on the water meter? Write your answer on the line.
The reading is 47.7 gal
